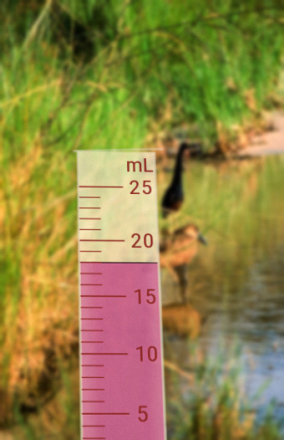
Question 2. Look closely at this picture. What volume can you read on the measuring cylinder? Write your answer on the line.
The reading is 18 mL
